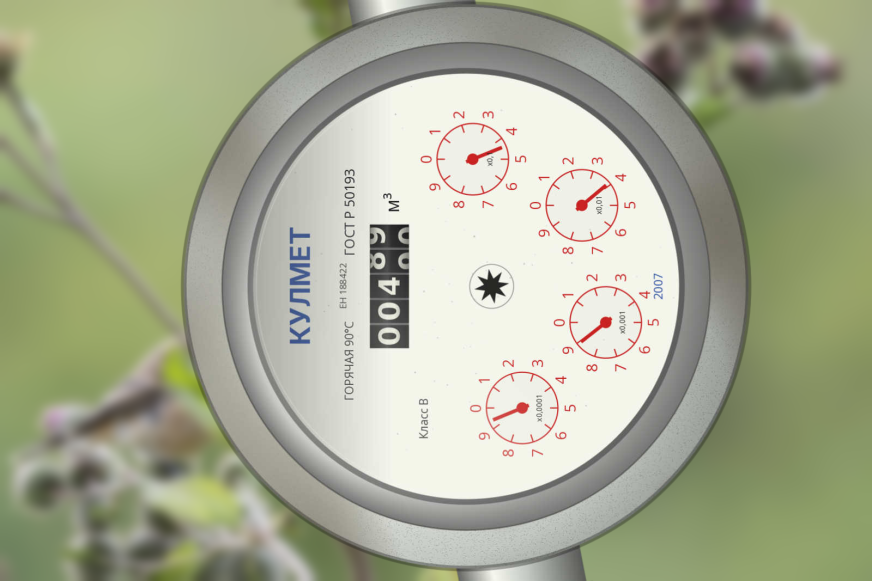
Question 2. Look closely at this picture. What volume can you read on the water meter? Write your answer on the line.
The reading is 489.4389 m³
